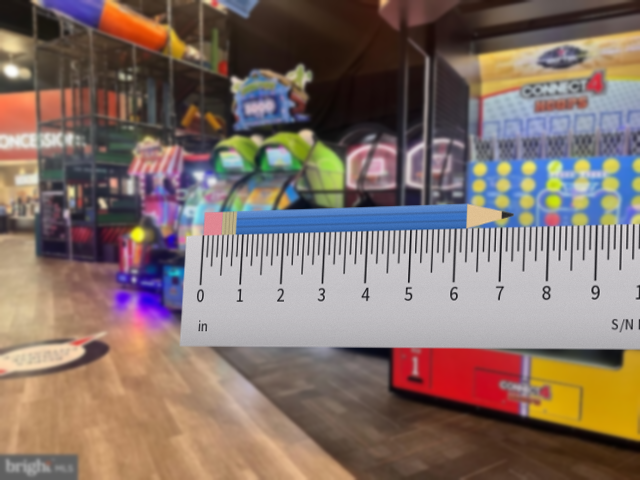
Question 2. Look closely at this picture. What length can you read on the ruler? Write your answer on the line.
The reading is 7.25 in
